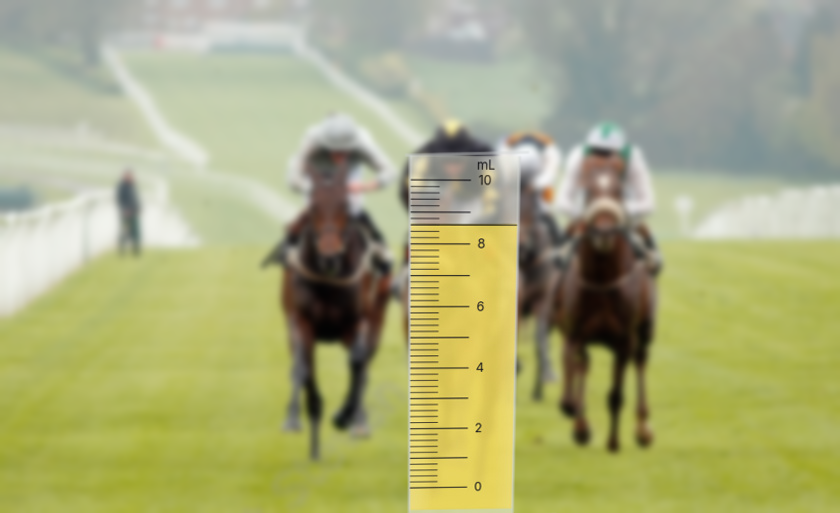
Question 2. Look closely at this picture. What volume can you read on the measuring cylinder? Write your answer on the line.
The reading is 8.6 mL
